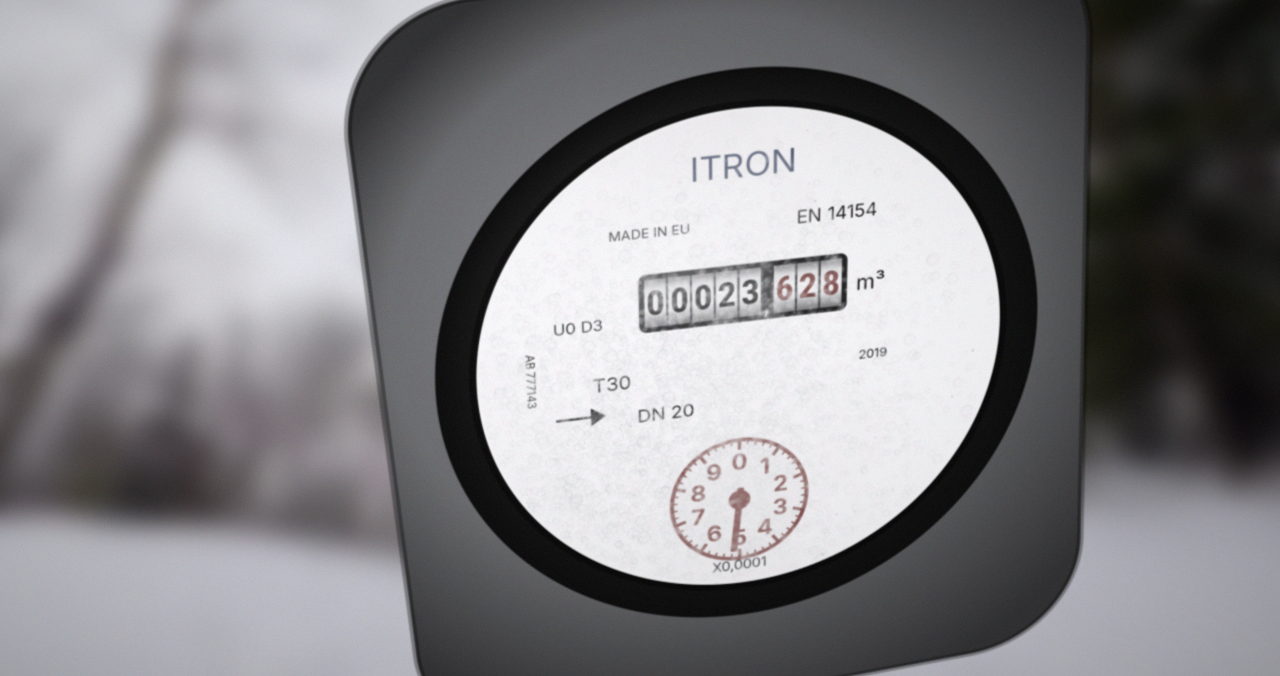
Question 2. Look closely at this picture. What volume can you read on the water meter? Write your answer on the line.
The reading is 23.6285 m³
